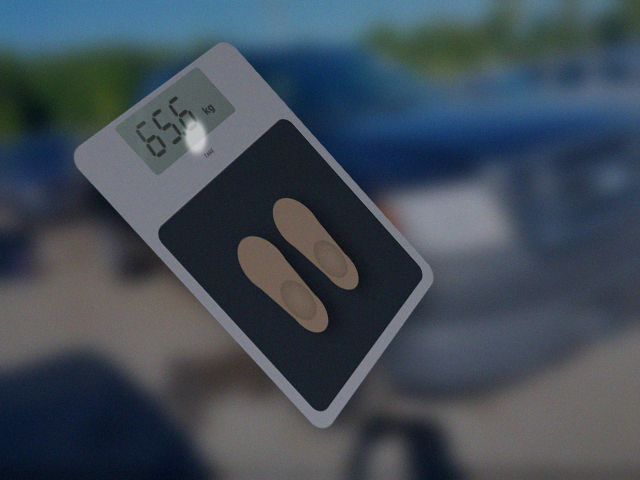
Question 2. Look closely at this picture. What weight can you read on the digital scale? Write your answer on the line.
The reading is 65.6 kg
